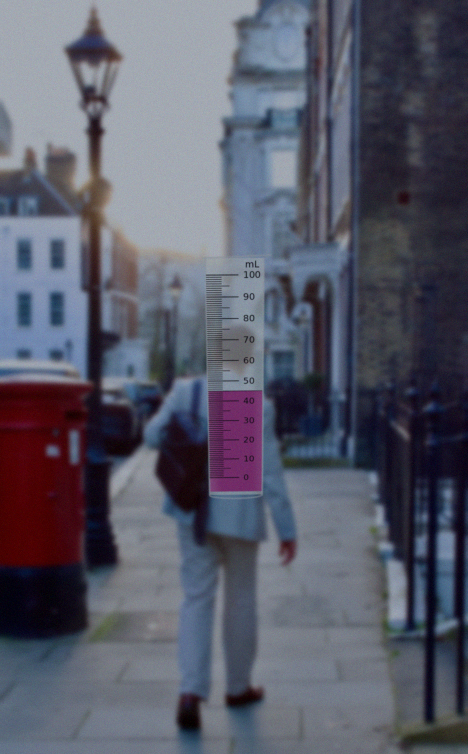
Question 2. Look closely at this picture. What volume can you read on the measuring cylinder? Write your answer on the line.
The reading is 45 mL
